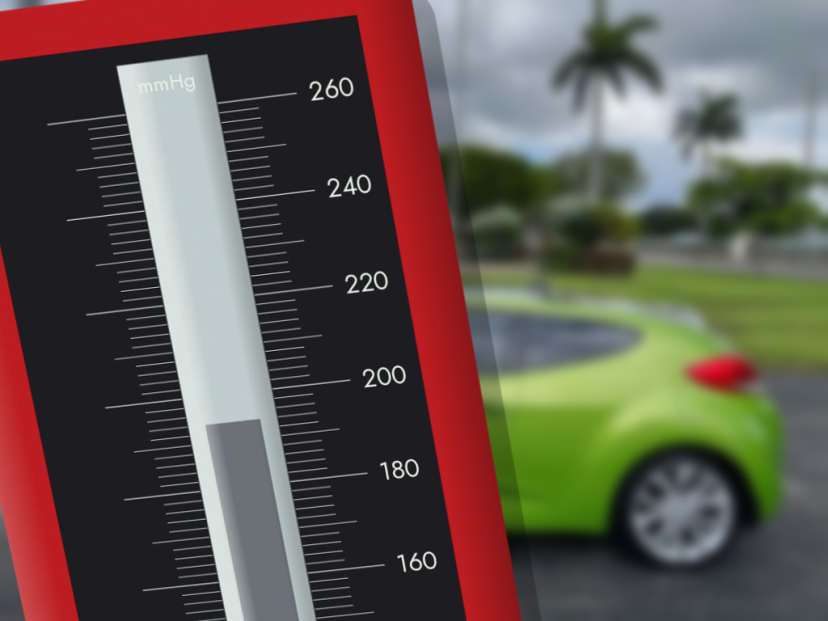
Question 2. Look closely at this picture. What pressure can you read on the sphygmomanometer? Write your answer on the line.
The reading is 194 mmHg
